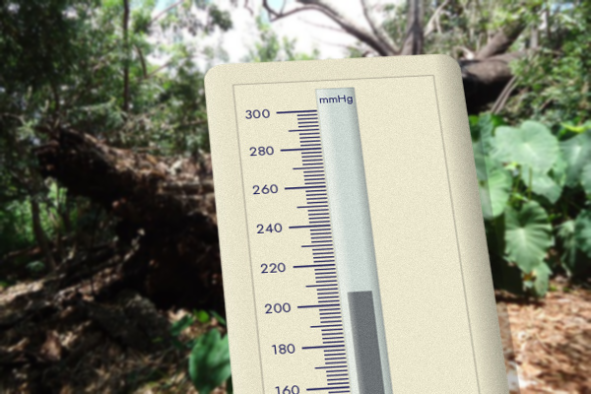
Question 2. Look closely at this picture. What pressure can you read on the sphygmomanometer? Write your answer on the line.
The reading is 206 mmHg
